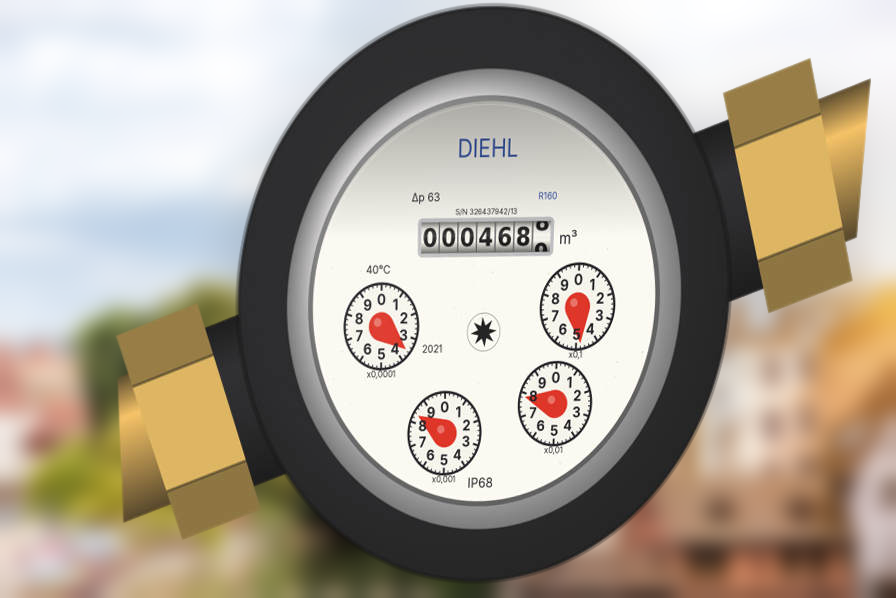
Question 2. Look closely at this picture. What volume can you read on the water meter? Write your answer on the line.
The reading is 4688.4783 m³
